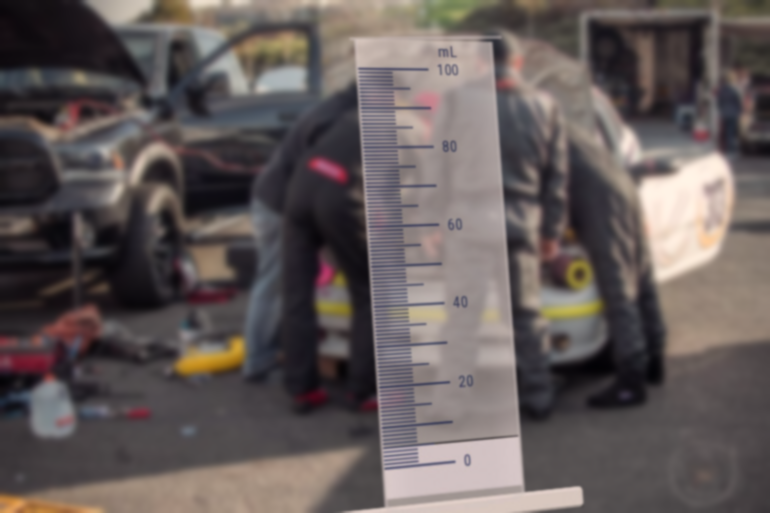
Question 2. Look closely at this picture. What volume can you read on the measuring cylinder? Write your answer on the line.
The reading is 5 mL
